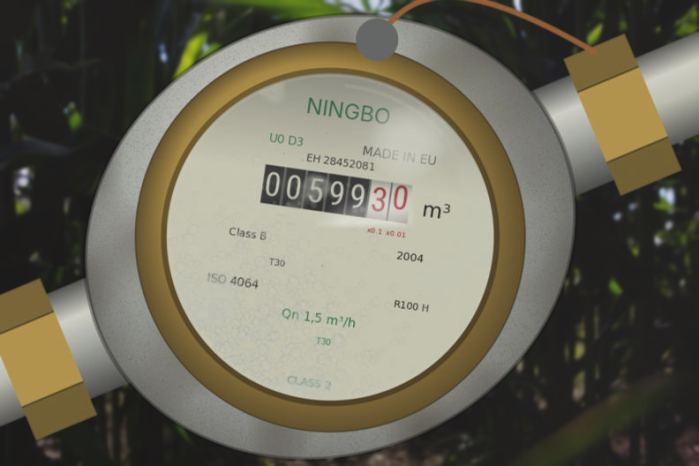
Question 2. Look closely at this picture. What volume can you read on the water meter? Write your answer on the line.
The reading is 599.30 m³
